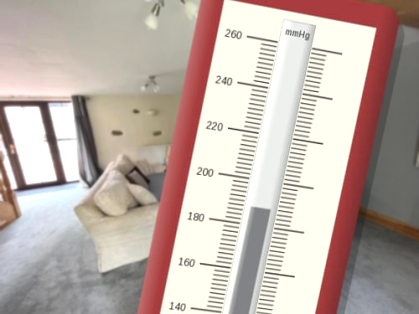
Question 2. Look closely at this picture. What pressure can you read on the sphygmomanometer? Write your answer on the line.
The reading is 188 mmHg
